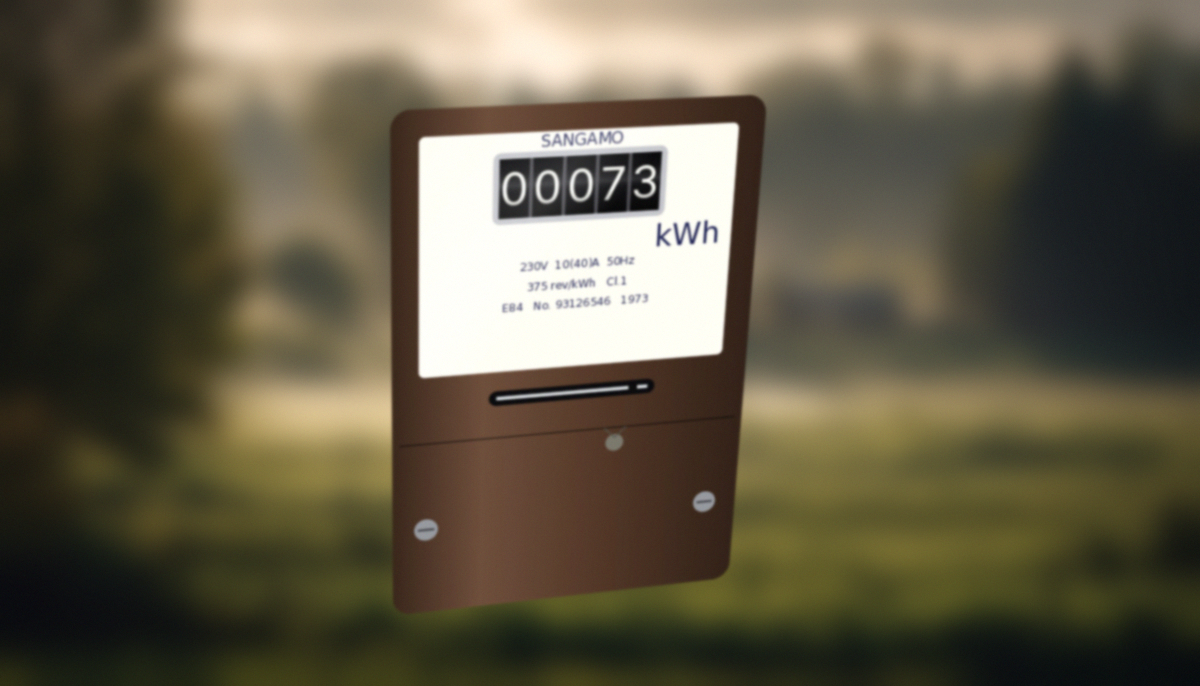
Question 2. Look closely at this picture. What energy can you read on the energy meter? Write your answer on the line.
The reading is 73 kWh
